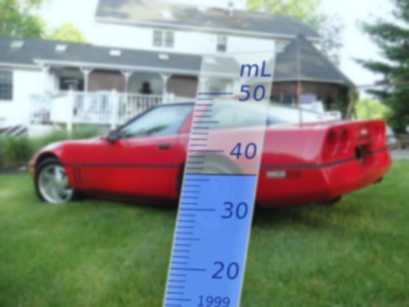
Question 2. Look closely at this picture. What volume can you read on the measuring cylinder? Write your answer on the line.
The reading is 36 mL
